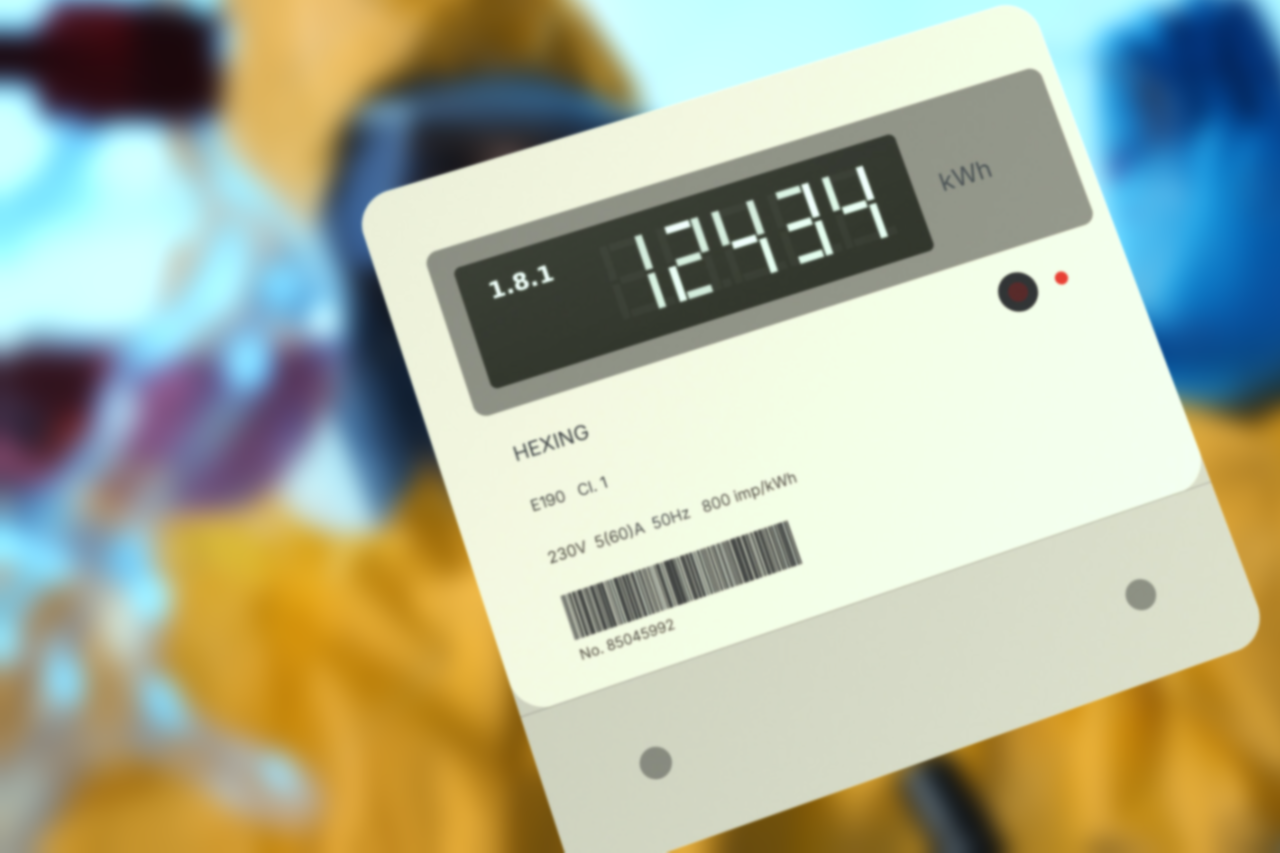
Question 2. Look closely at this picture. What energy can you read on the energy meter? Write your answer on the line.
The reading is 12434 kWh
